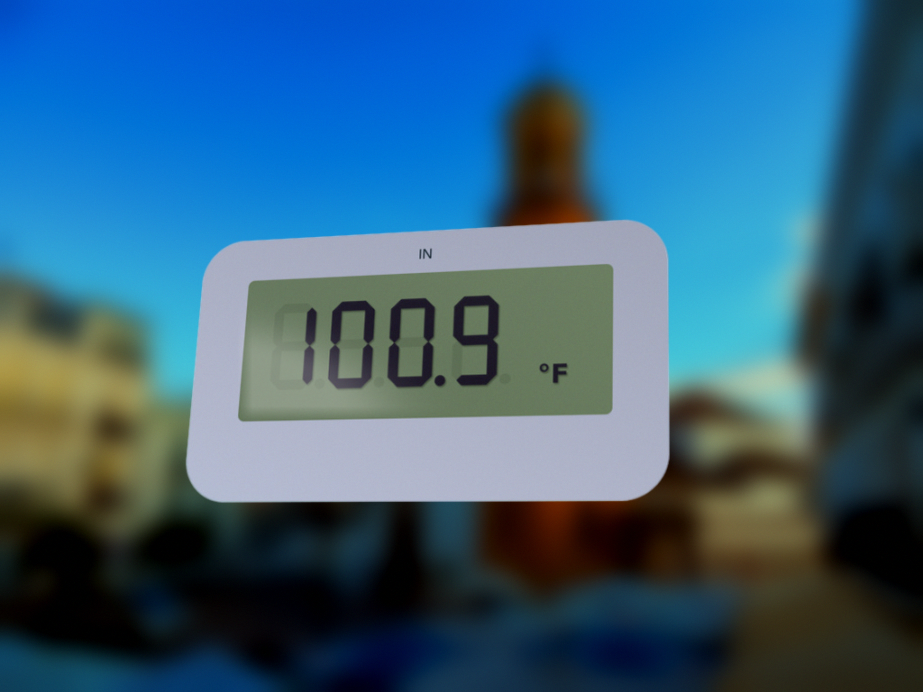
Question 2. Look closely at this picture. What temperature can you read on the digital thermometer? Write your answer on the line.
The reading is 100.9 °F
